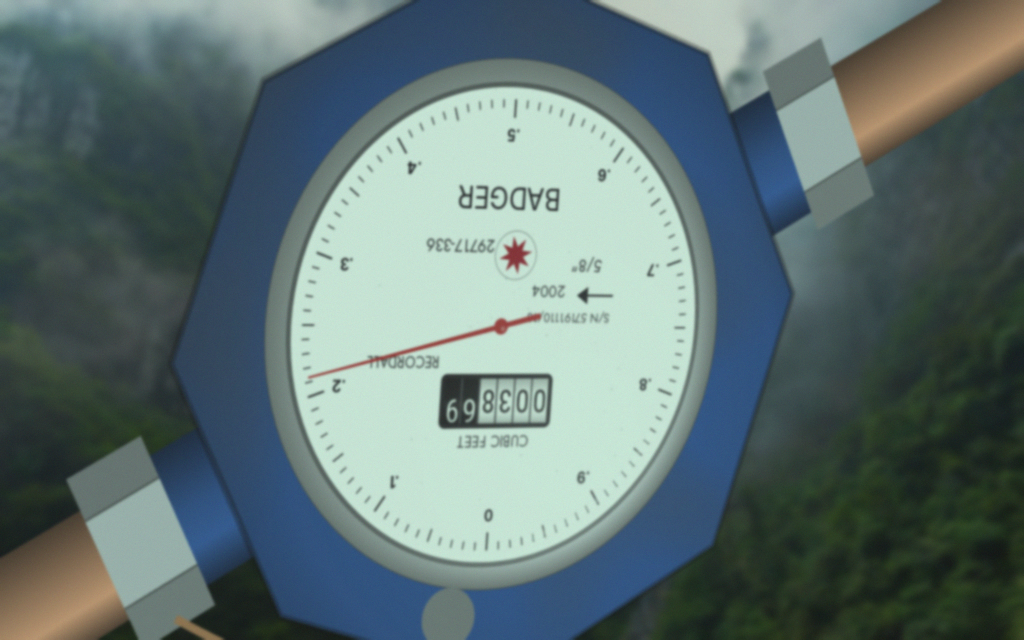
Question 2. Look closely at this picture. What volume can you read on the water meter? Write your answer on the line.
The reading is 3869.21 ft³
